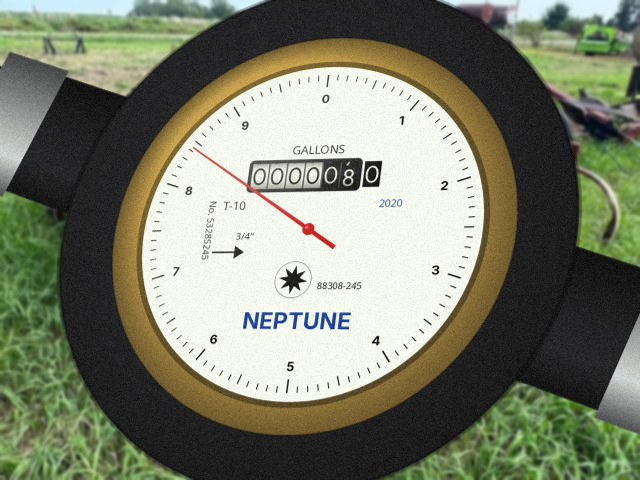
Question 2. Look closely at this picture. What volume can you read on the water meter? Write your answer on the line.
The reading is 78.4 gal
